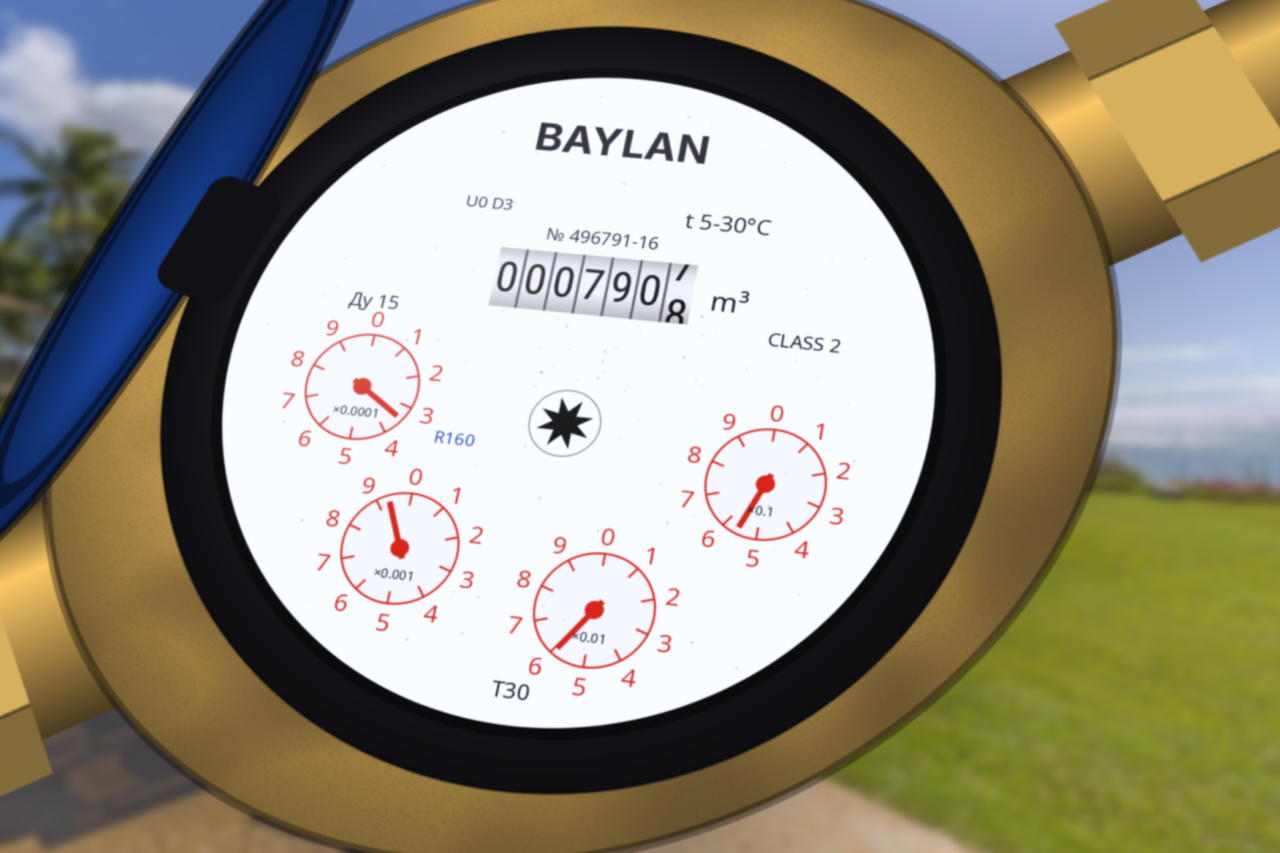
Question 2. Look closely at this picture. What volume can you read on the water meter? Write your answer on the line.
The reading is 7907.5593 m³
